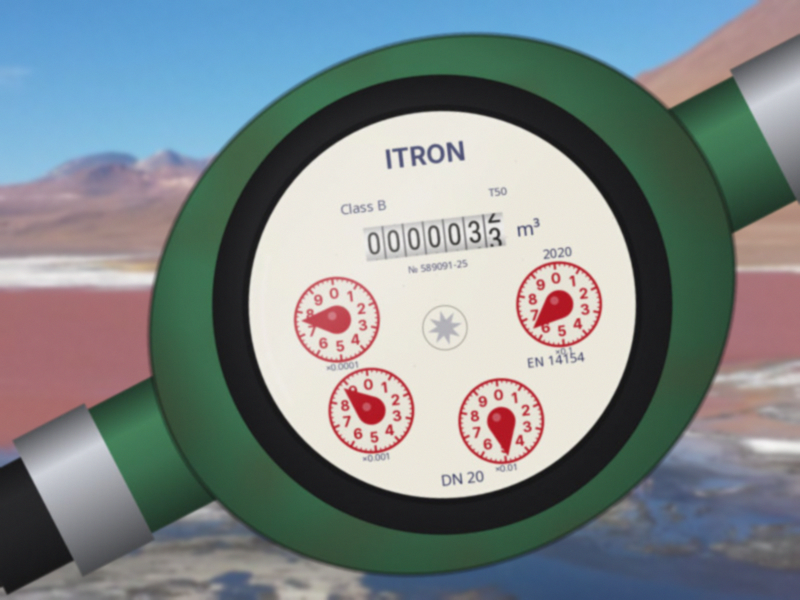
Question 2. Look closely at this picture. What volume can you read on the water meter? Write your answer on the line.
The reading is 32.6487 m³
